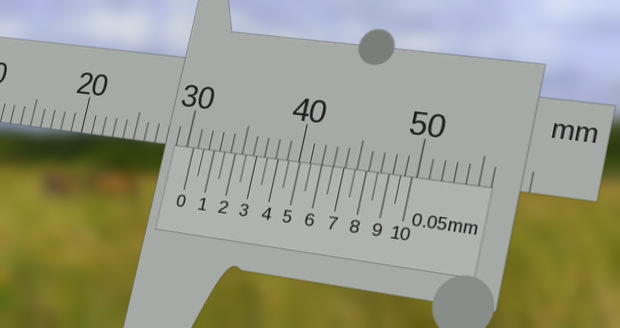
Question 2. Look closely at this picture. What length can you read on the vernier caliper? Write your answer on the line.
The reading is 30.6 mm
